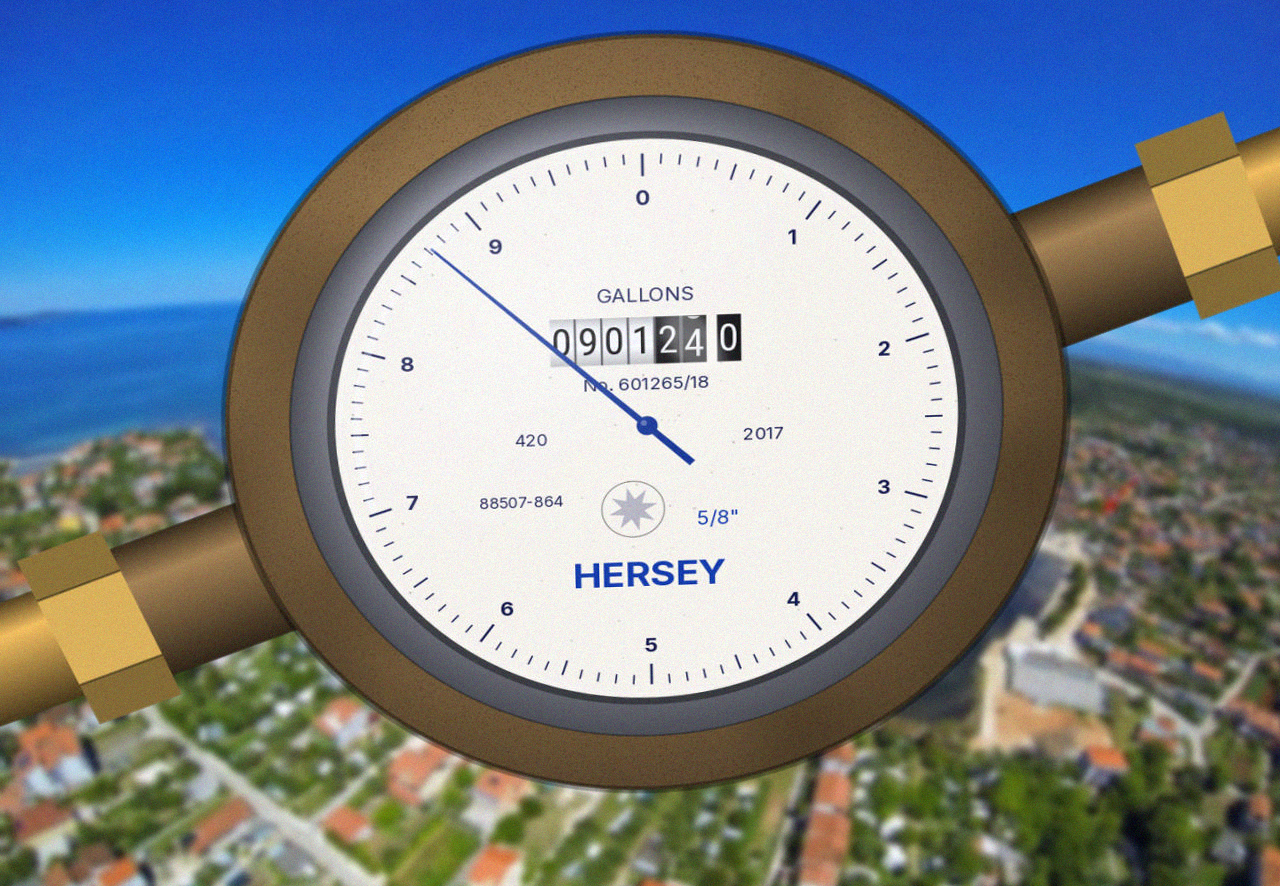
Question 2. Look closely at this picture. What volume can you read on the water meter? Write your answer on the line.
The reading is 901238.7 gal
